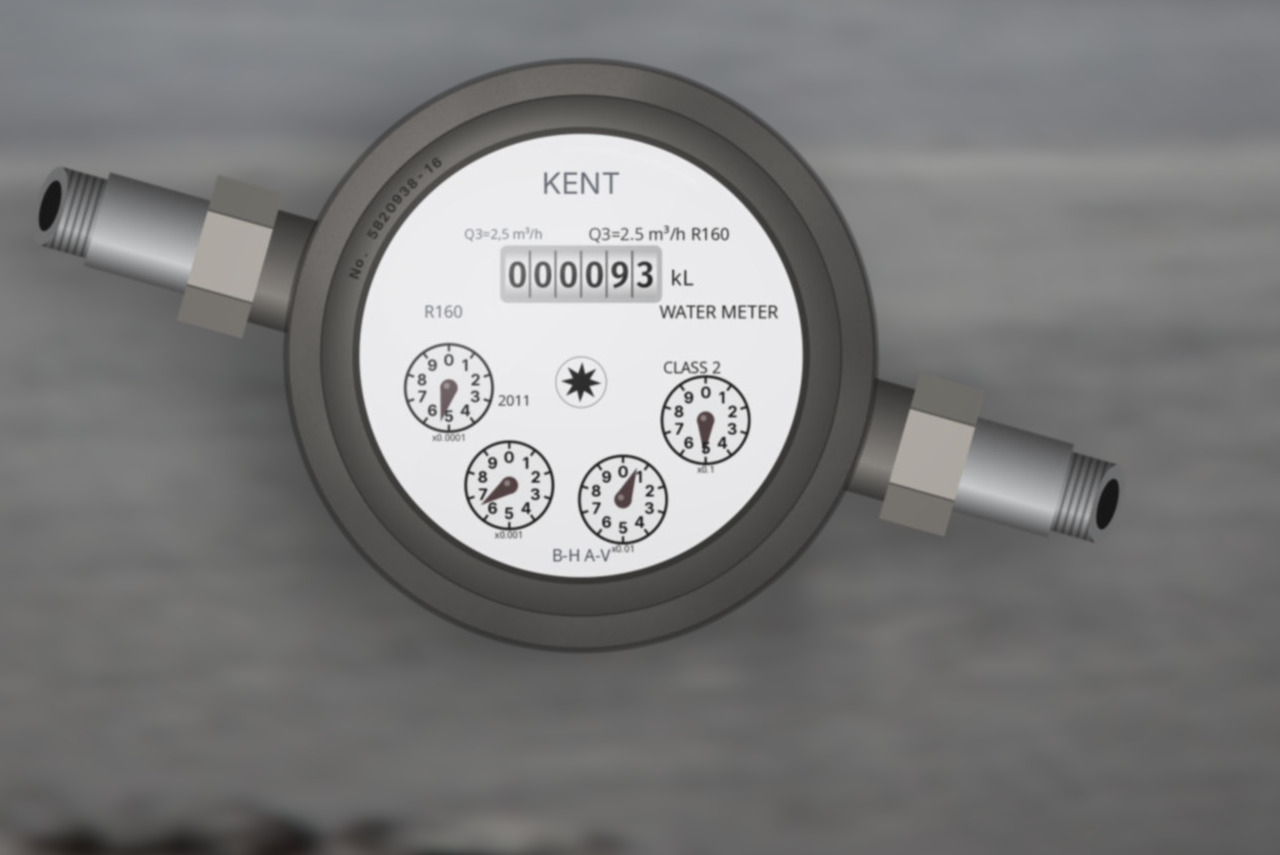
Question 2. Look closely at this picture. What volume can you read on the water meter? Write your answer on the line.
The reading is 93.5065 kL
